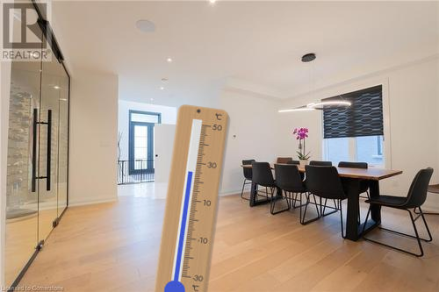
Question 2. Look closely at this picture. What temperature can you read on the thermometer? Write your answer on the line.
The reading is 25 °C
